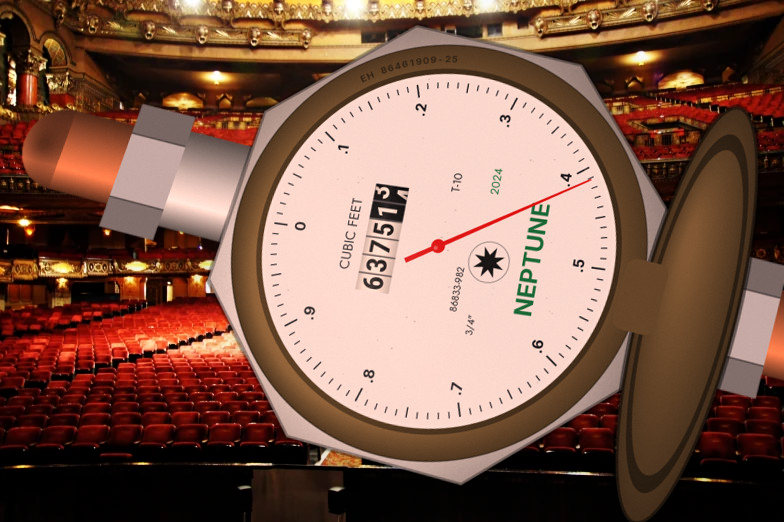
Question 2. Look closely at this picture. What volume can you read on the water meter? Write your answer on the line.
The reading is 637513.41 ft³
